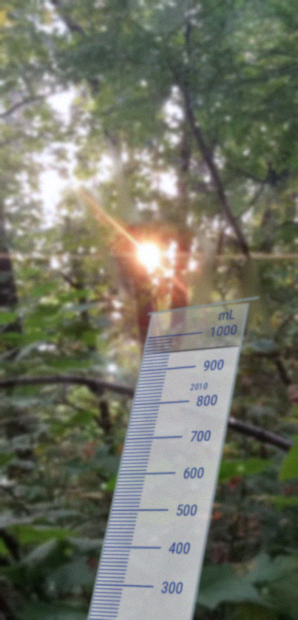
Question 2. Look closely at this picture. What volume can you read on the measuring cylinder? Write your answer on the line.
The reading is 950 mL
